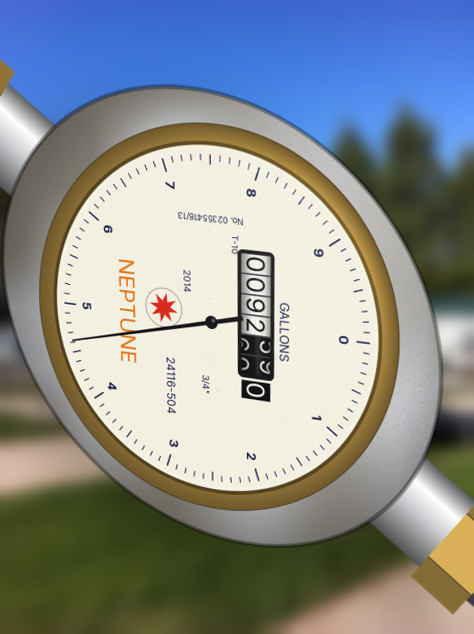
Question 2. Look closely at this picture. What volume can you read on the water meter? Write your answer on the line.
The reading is 92594.6 gal
